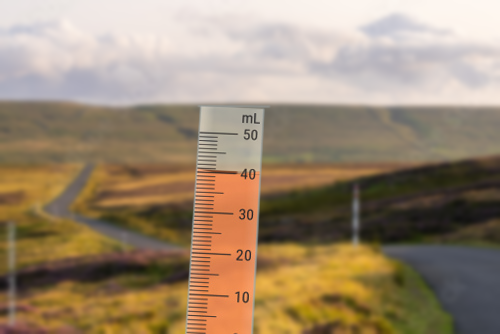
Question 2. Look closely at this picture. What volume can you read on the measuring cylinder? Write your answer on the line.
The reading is 40 mL
